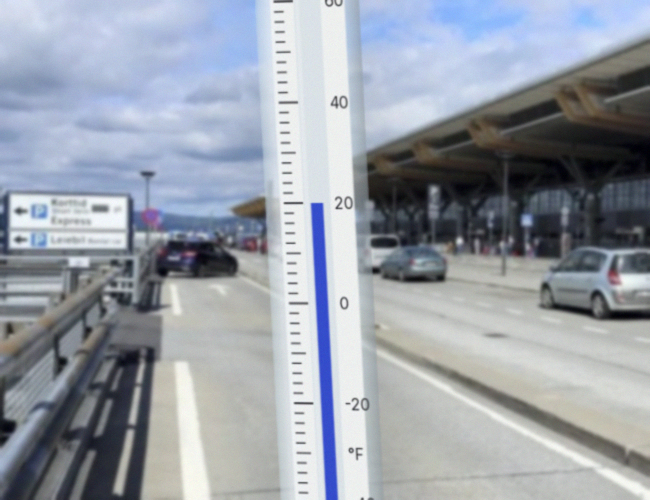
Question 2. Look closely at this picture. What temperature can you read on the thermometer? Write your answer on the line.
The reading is 20 °F
